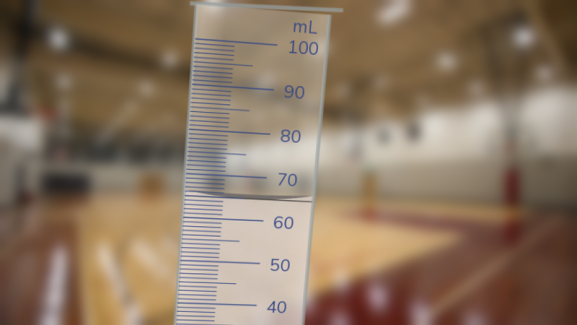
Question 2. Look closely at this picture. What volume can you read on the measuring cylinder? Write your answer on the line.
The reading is 65 mL
